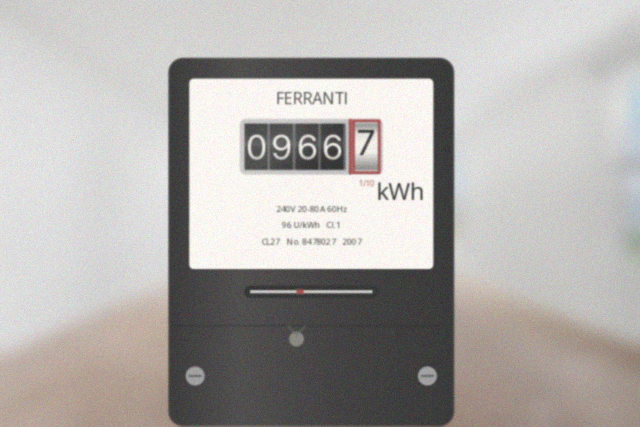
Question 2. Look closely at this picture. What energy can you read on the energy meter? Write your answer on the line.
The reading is 966.7 kWh
